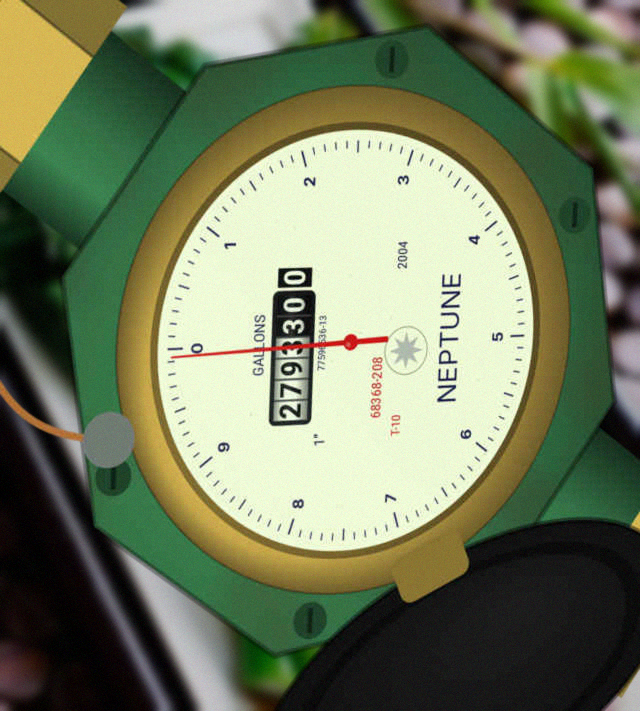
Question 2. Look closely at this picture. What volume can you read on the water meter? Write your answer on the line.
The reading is 2793299.9 gal
